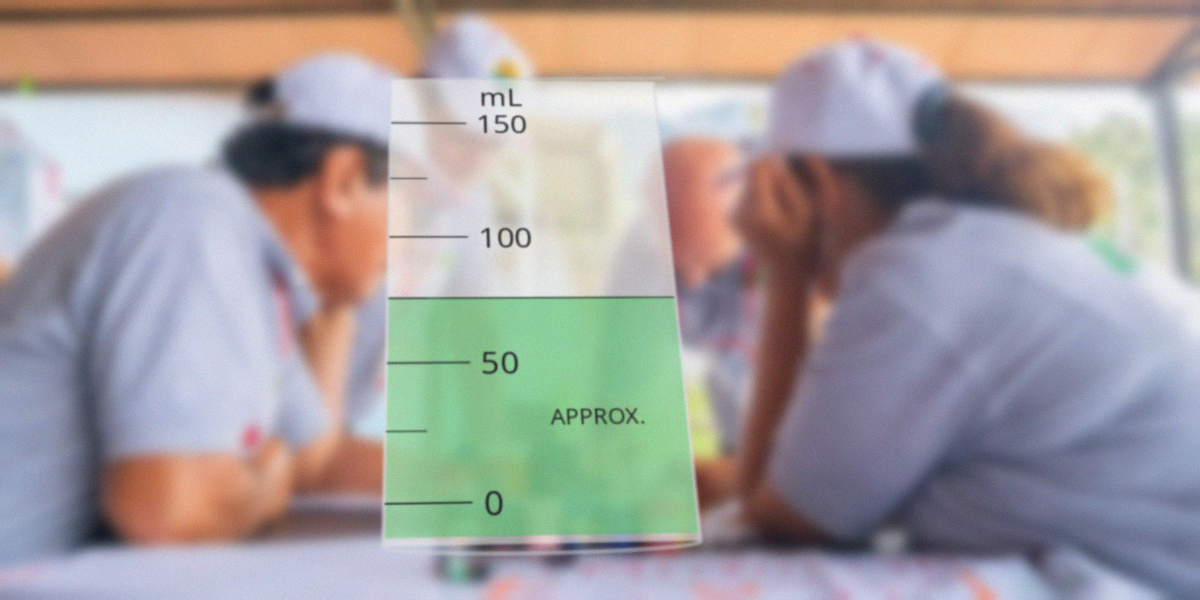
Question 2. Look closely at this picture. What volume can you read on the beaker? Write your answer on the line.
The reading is 75 mL
